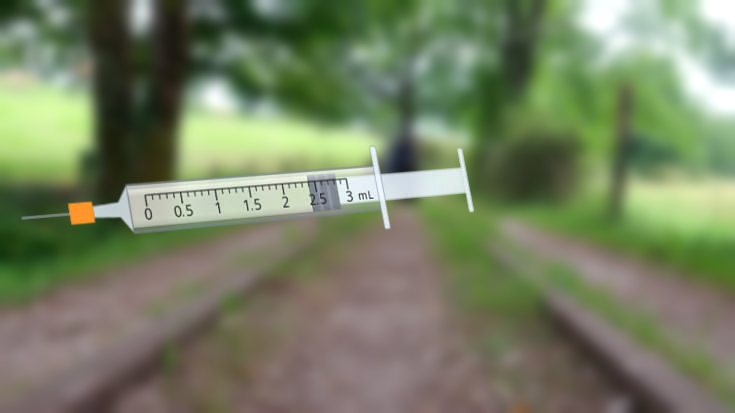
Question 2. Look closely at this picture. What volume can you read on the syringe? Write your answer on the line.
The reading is 2.4 mL
